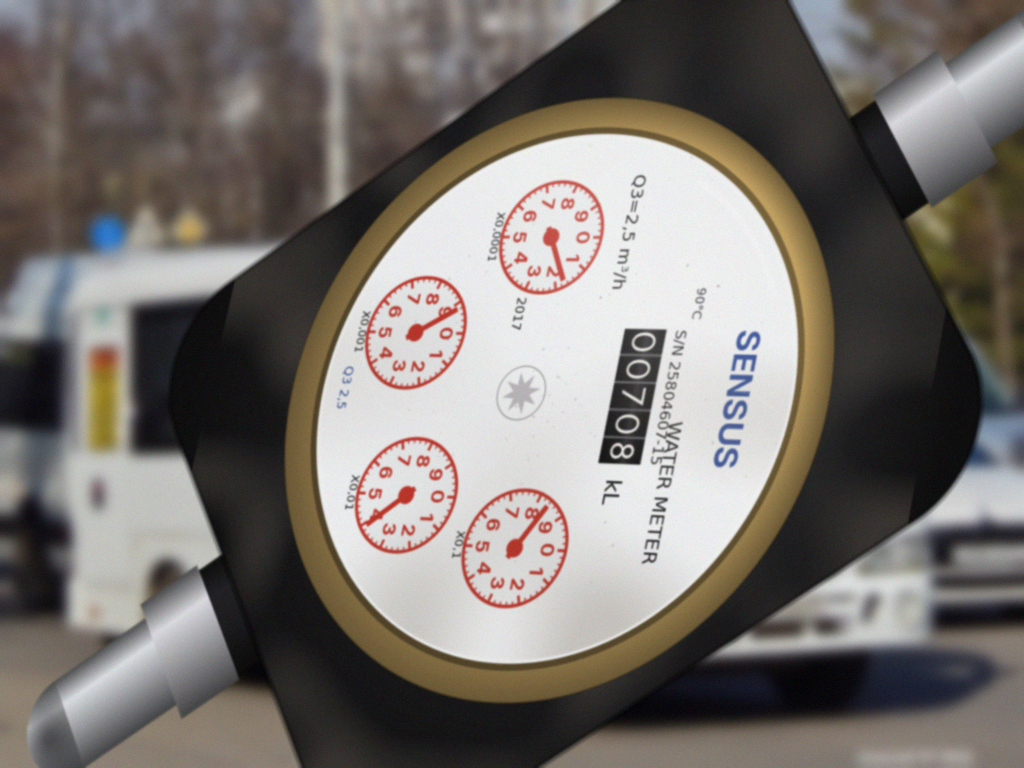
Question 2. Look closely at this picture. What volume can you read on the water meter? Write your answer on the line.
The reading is 708.8391 kL
